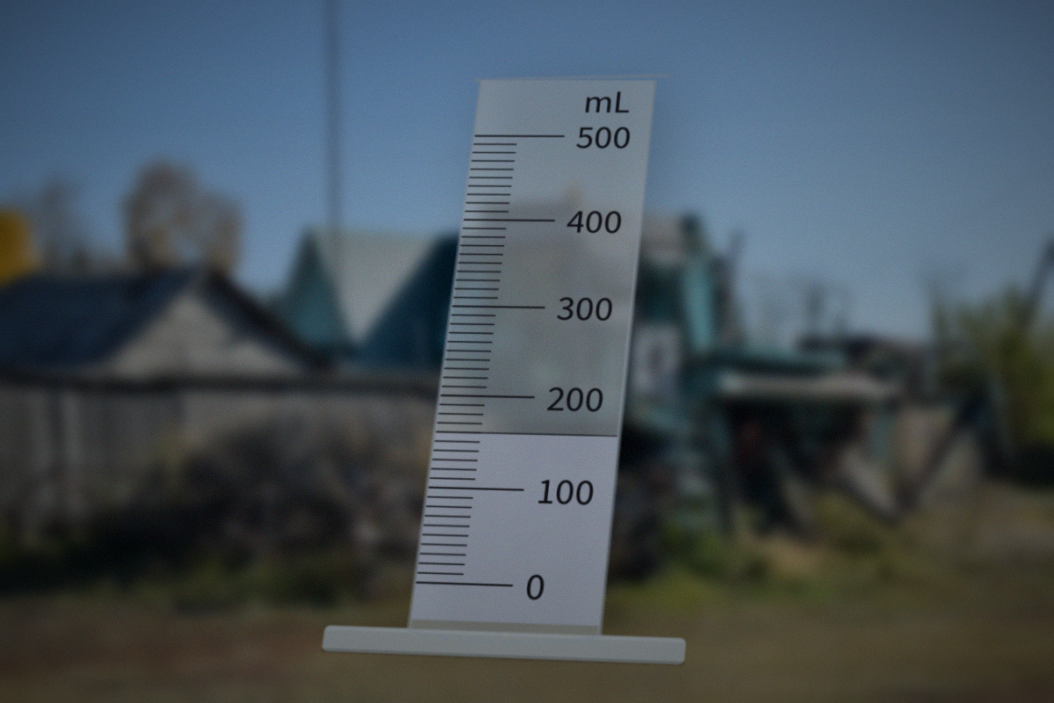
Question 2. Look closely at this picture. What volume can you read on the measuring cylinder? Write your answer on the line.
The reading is 160 mL
